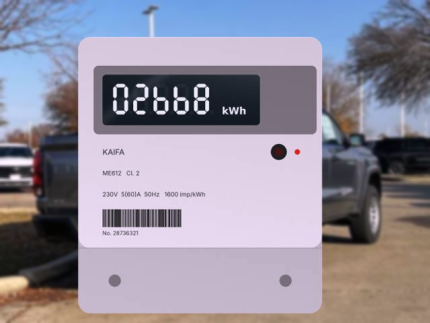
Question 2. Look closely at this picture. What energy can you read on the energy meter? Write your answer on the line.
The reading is 2668 kWh
